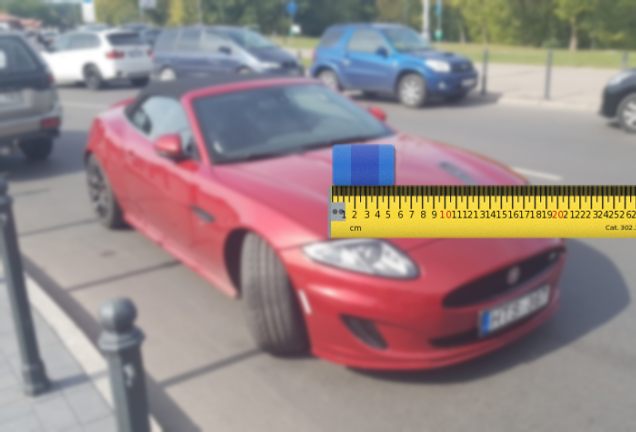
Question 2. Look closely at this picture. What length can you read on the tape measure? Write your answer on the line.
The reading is 5.5 cm
